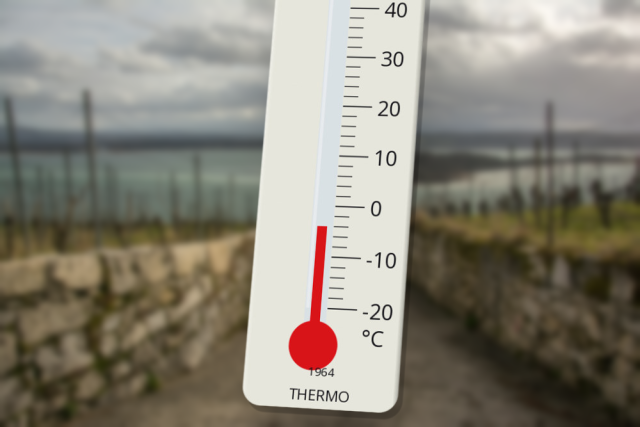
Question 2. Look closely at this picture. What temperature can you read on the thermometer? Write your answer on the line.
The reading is -4 °C
